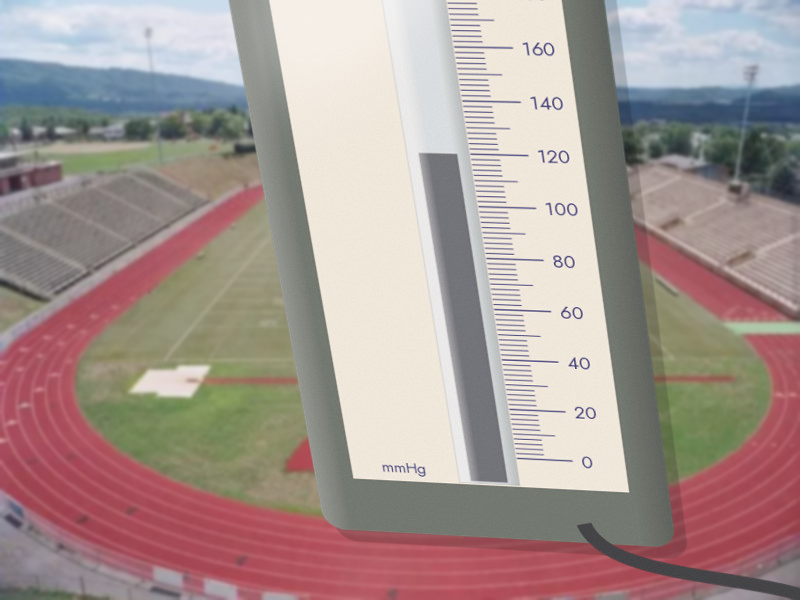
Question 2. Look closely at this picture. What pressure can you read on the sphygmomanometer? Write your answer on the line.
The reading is 120 mmHg
